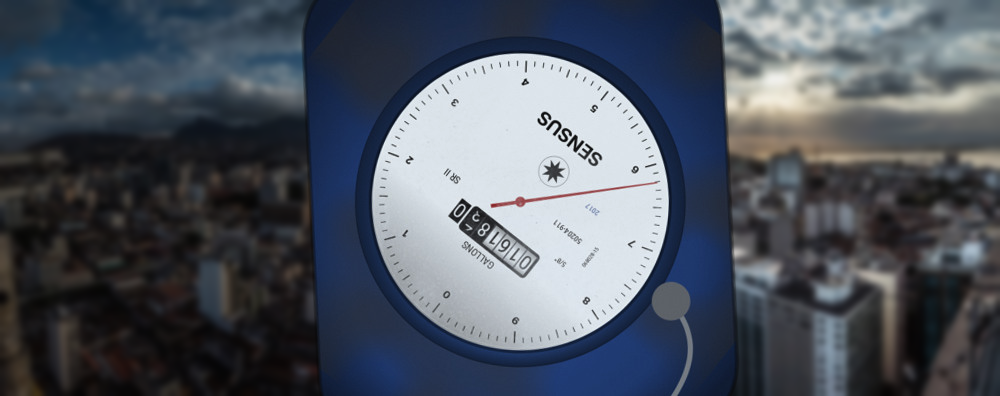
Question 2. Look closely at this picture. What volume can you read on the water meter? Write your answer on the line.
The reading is 161826.2 gal
